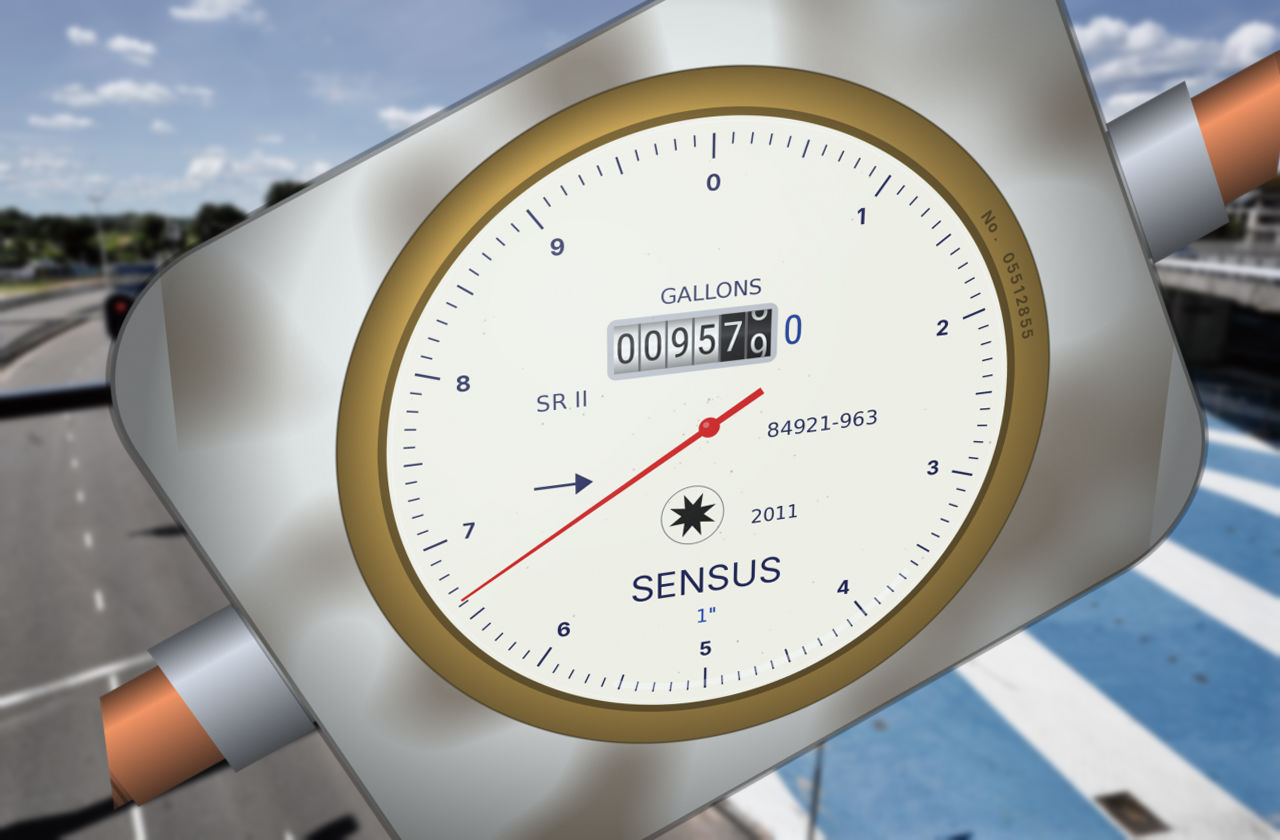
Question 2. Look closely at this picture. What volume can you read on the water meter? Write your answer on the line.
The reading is 95786.6 gal
